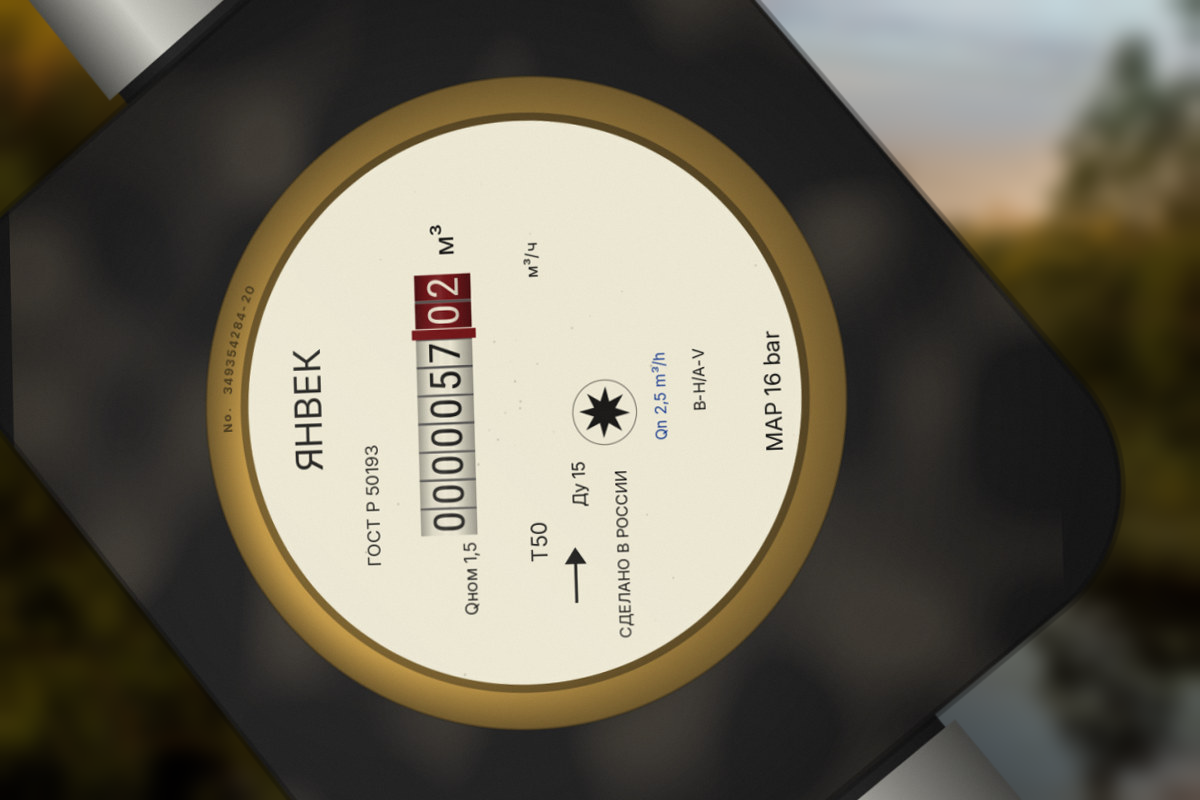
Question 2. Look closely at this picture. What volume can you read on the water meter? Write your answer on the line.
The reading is 57.02 m³
